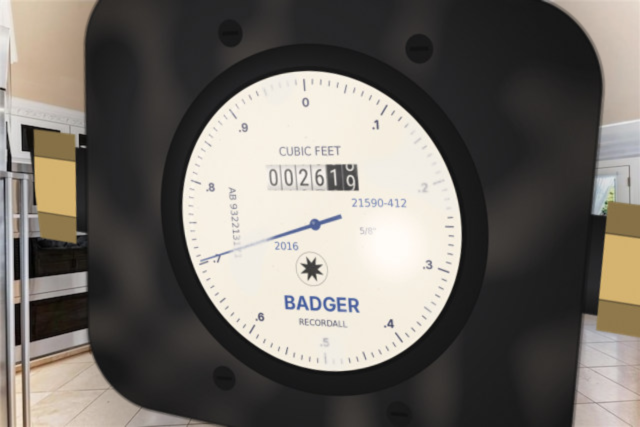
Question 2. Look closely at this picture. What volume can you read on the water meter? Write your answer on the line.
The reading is 2618.70 ft³
